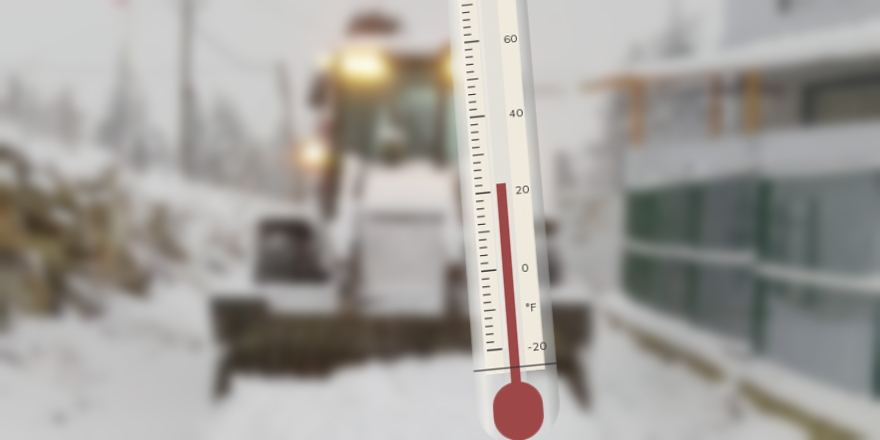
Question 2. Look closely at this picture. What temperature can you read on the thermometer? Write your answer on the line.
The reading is 22 °F
